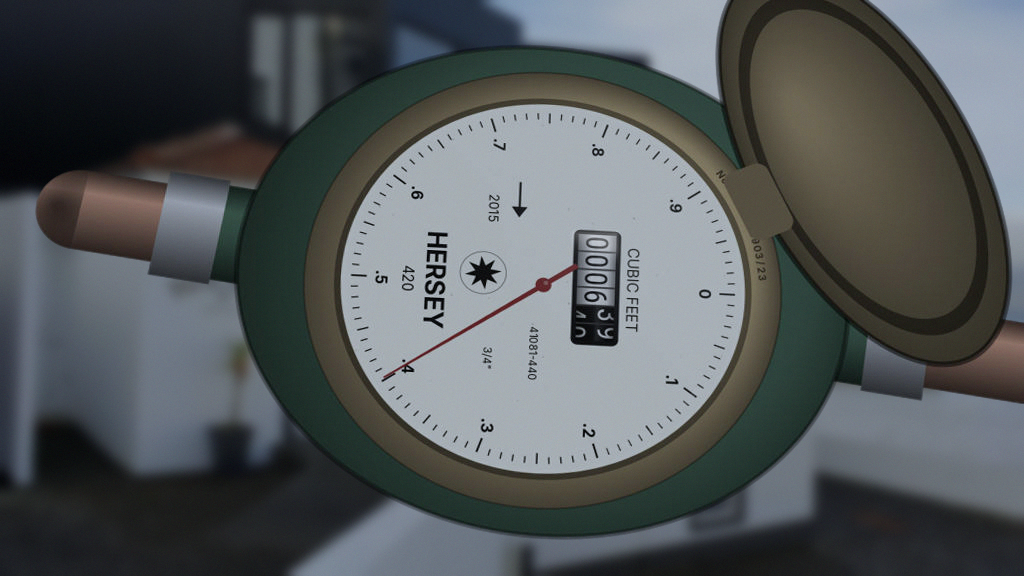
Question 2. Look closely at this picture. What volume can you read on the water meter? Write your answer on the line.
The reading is 639.40 ft³
